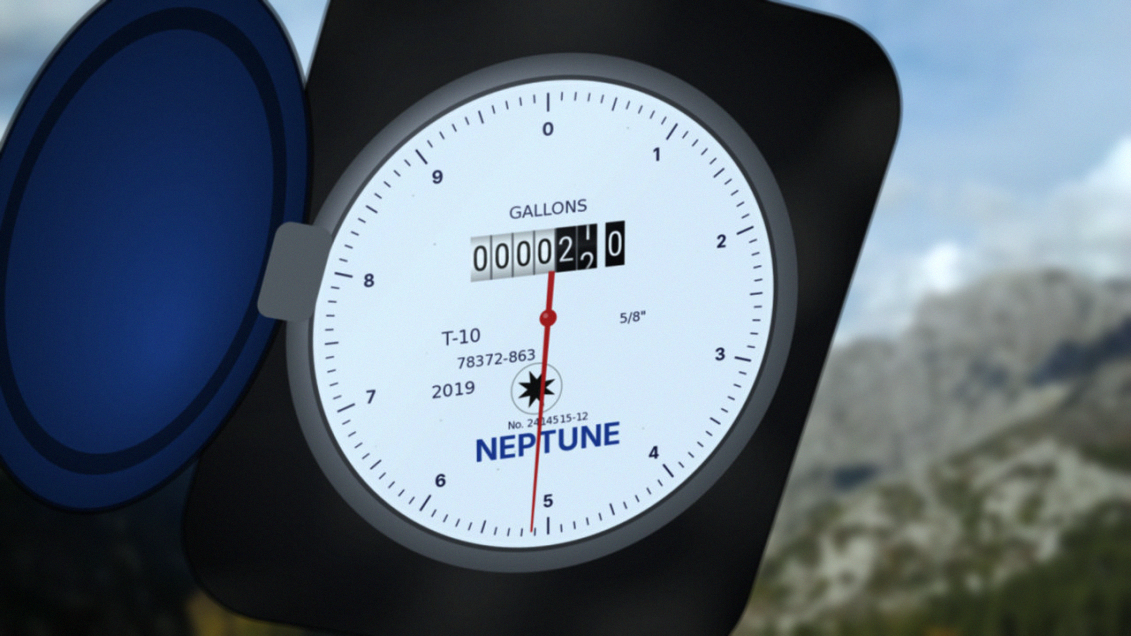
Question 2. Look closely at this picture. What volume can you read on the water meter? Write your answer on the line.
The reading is 215.1 gal
